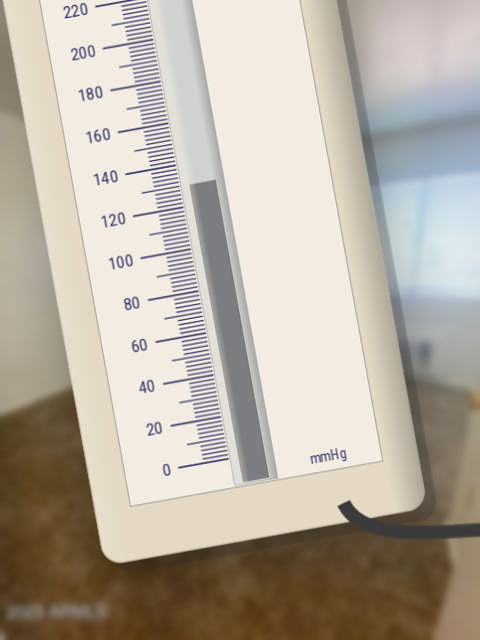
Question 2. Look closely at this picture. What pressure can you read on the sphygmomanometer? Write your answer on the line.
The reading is 130 mmHg
